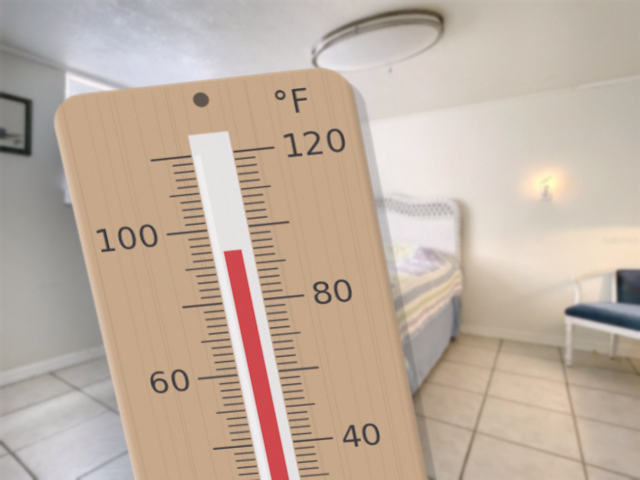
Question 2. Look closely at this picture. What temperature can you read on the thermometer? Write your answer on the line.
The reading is 94 °F
